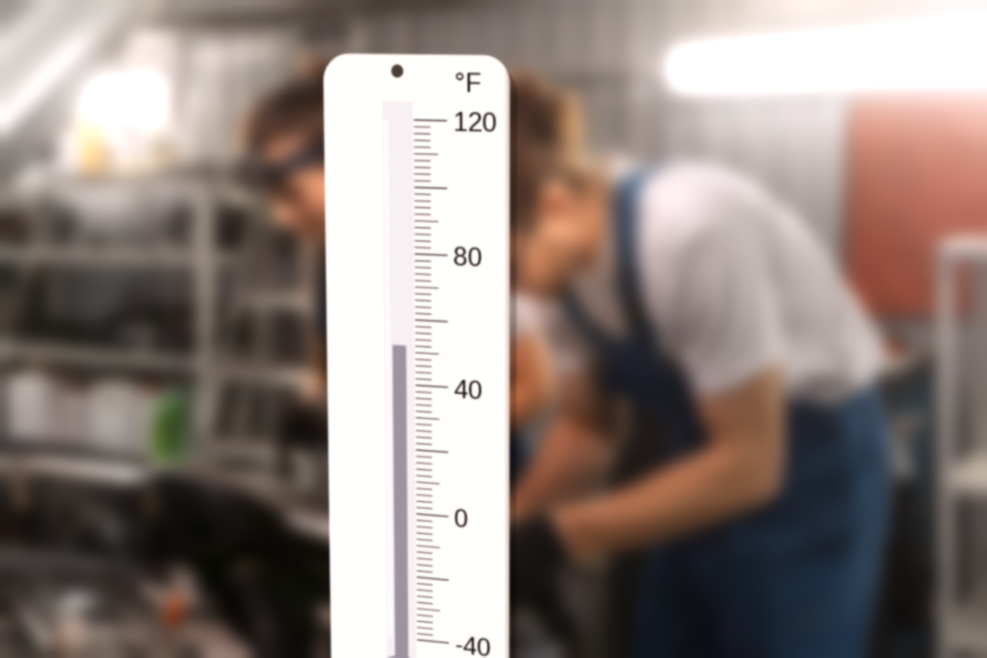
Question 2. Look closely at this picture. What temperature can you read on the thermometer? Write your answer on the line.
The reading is 52 °F
